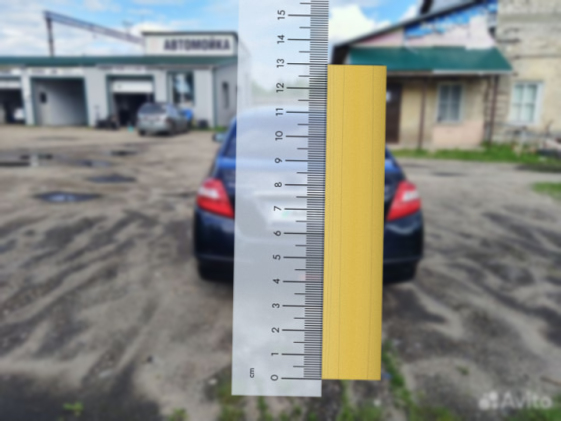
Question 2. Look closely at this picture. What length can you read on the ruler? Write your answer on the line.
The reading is 13 cm
